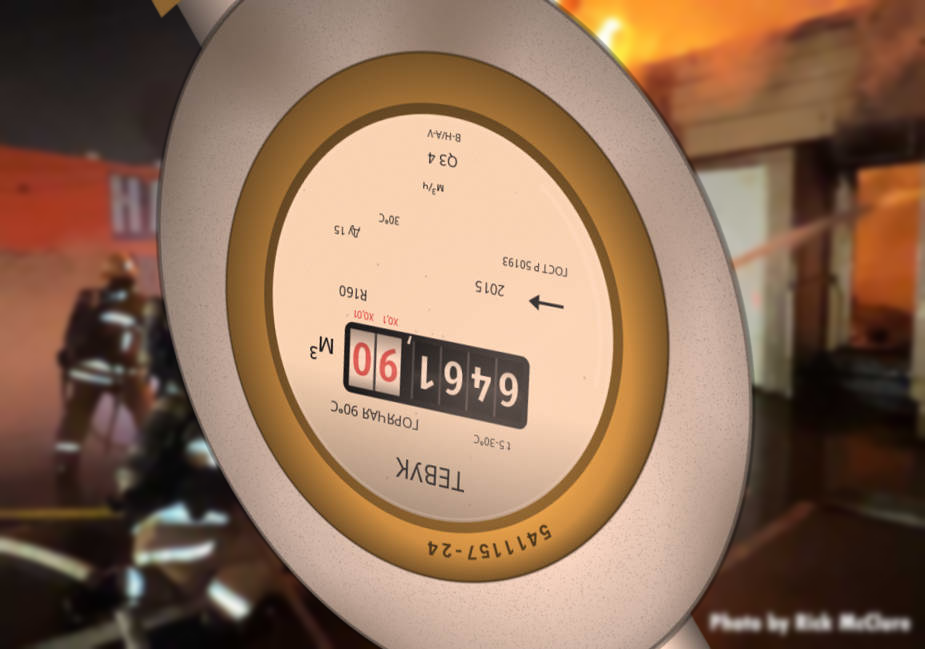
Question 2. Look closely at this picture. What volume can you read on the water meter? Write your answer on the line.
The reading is 6461.90 m³
